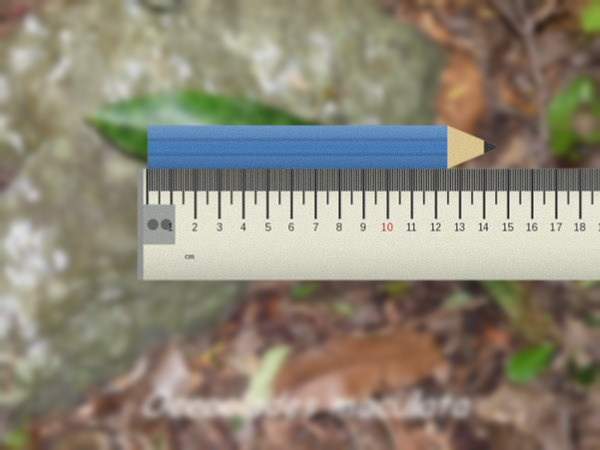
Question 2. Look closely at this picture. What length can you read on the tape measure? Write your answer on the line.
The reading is 14.5 cm
